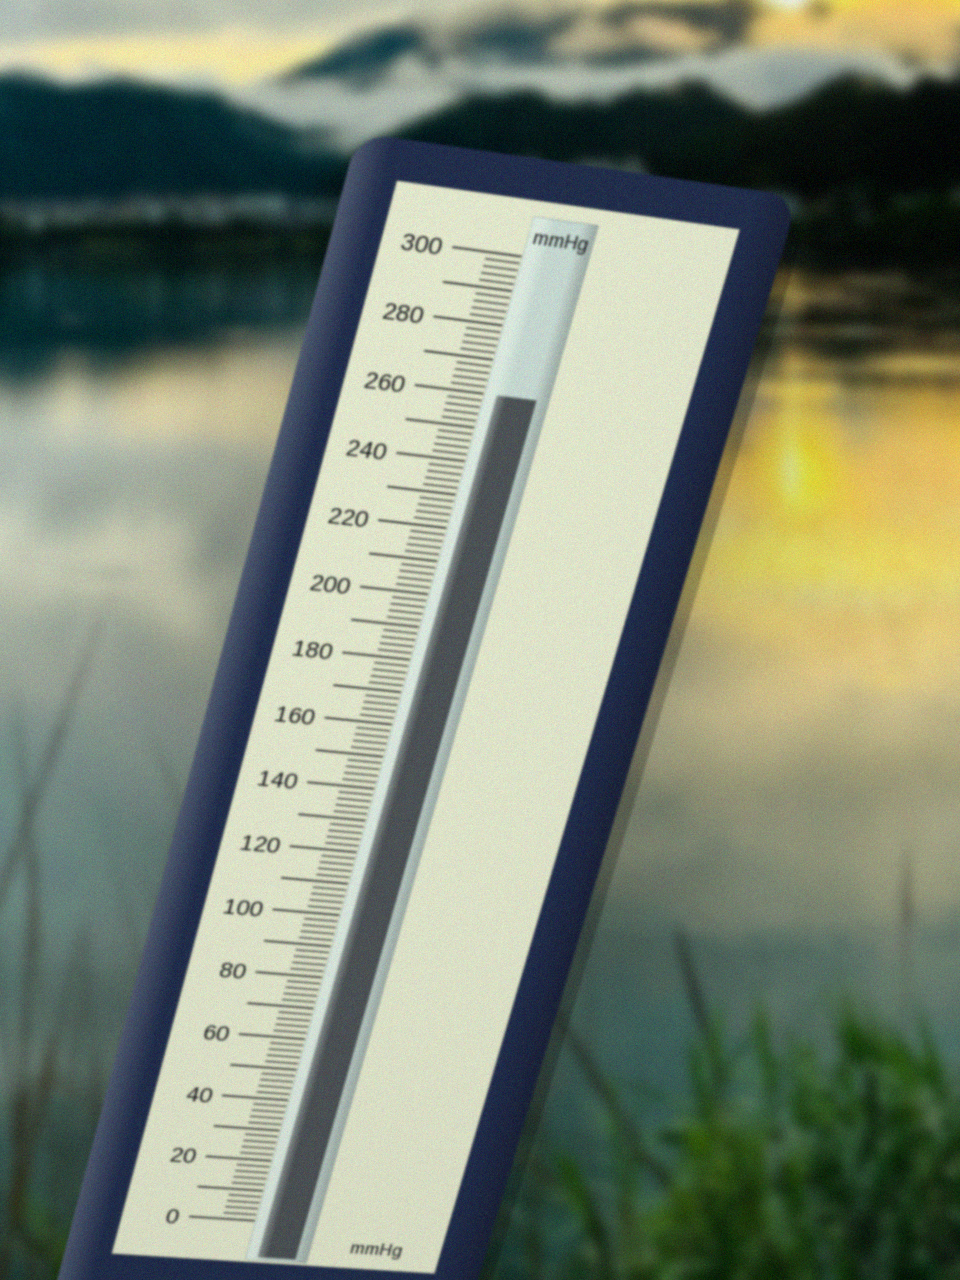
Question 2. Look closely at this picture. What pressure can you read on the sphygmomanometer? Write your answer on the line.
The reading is 260 mmHg
